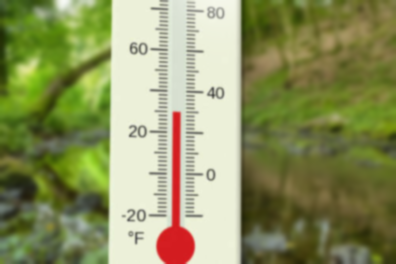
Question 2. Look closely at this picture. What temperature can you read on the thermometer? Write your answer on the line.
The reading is 30 °F
